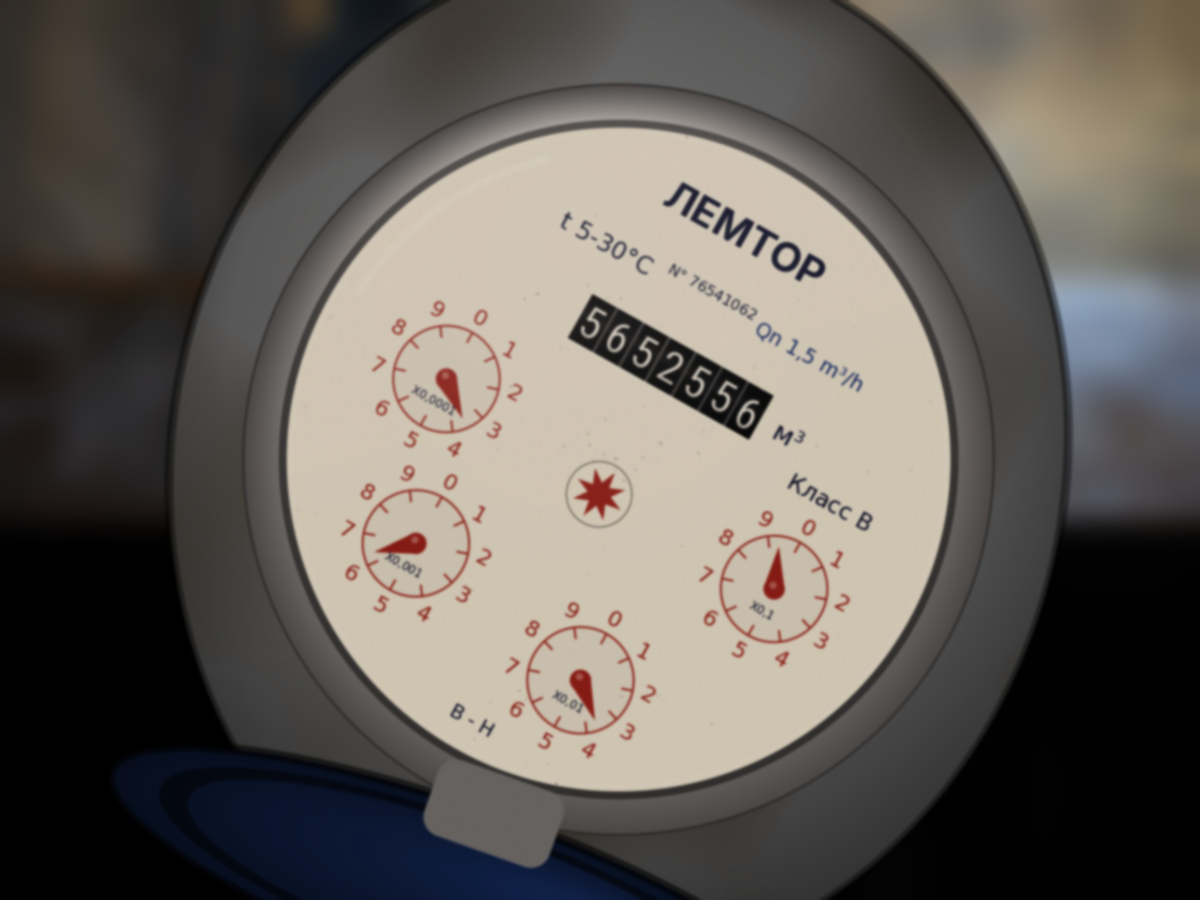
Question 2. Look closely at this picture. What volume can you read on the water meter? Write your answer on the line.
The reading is 5652555.9363 m³
